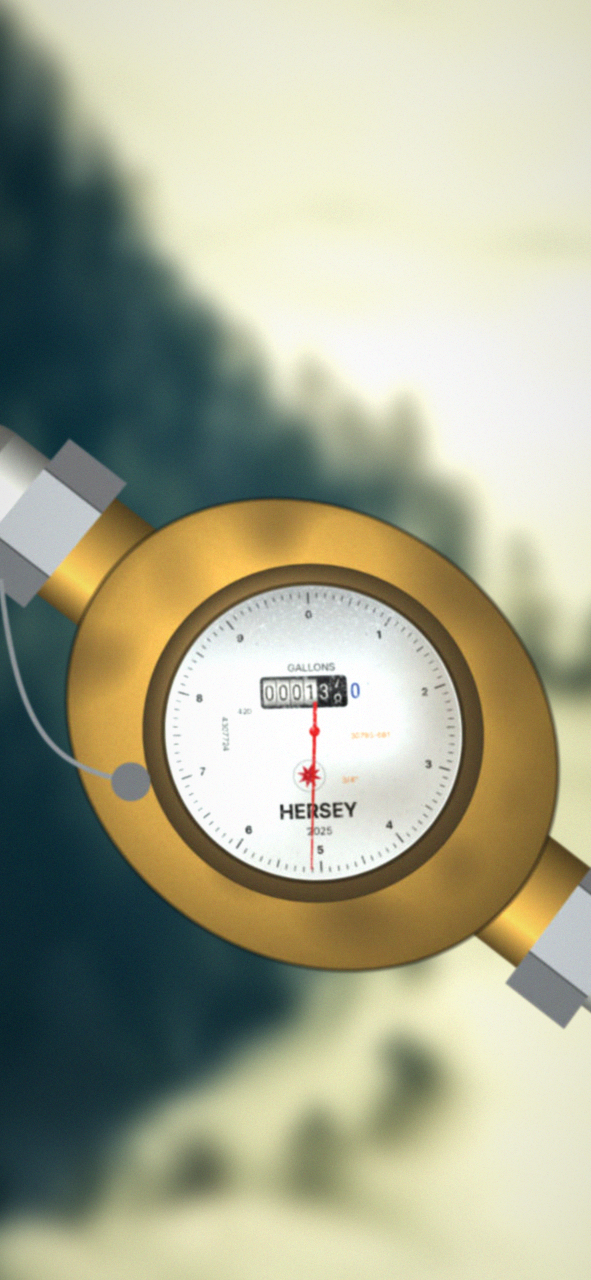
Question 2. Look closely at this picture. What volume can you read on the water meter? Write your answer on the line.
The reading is 1375.1 gal
